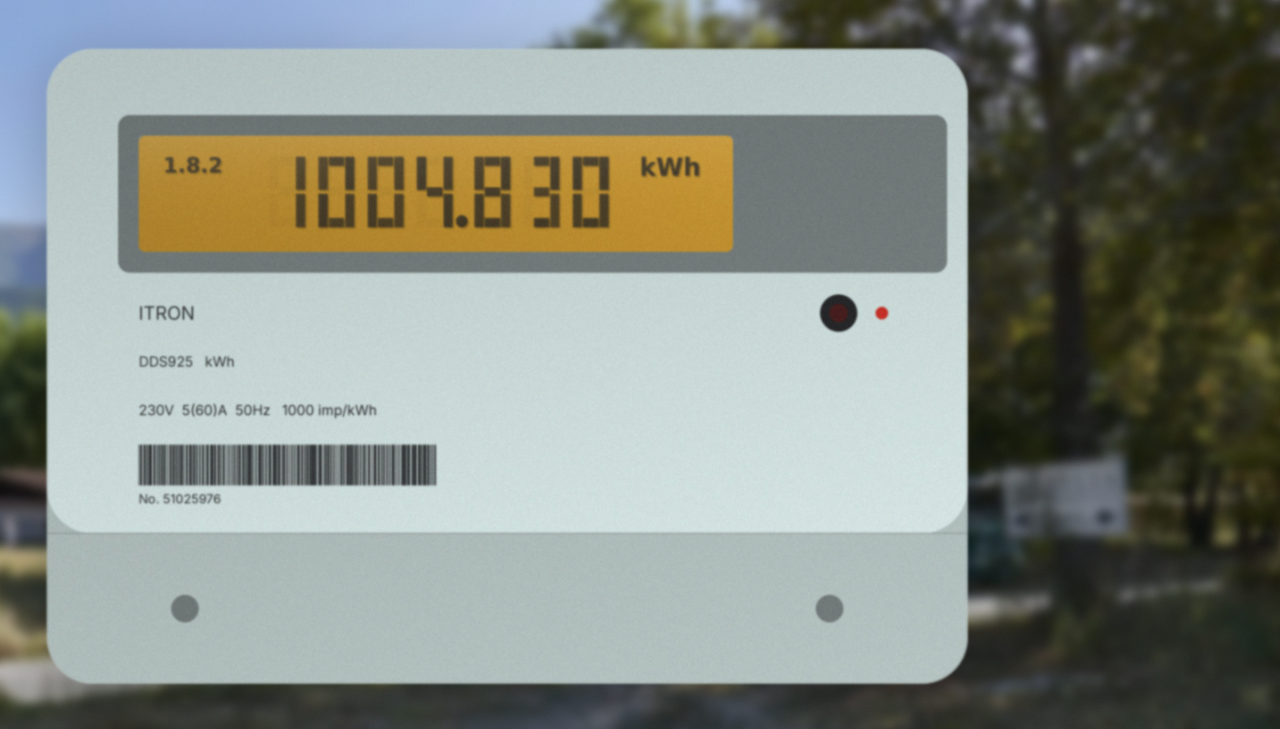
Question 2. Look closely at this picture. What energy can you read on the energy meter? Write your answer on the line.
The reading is 1004.830 kWh
